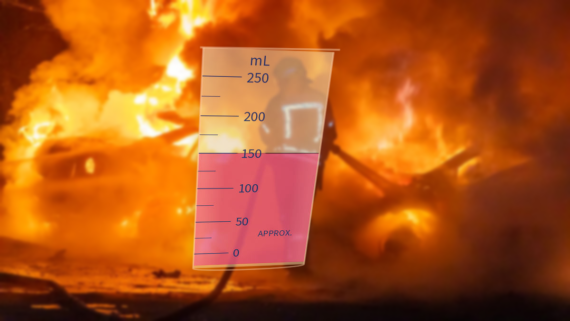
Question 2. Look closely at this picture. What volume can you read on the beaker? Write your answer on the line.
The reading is 150 mL
